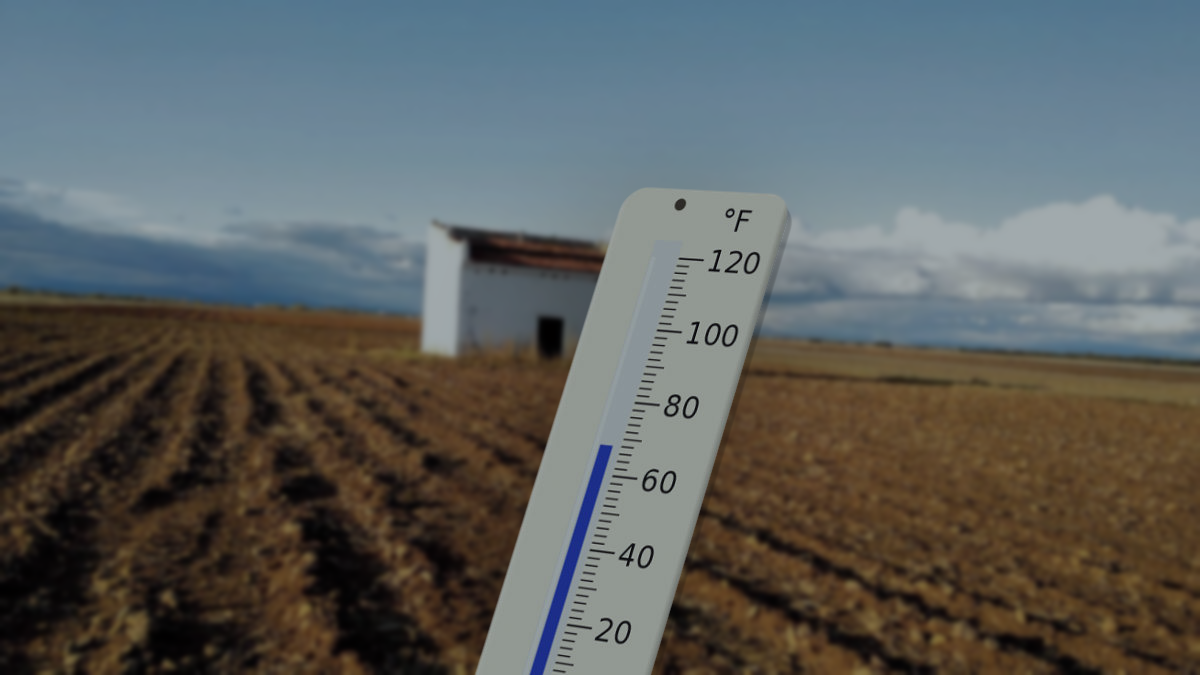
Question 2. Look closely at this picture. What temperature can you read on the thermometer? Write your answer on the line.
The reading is 68 °F
